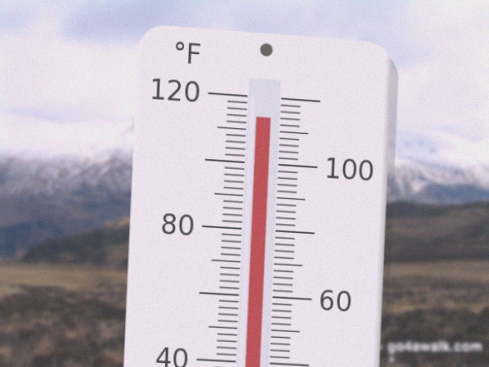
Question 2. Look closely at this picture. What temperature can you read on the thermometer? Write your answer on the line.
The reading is 114 °F
